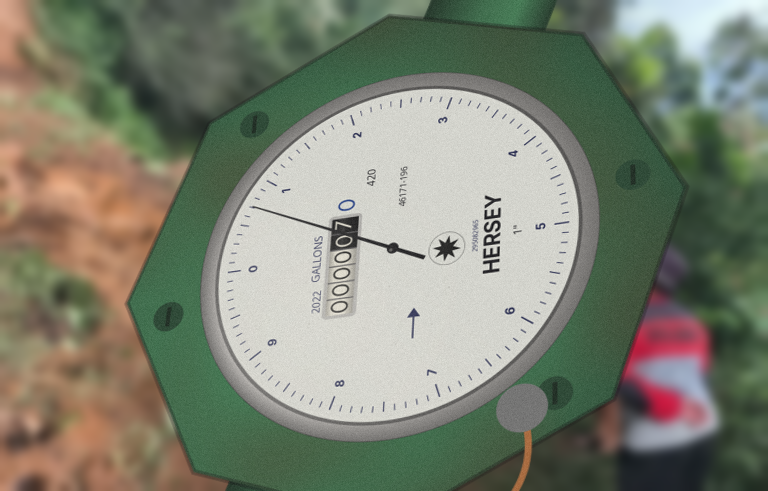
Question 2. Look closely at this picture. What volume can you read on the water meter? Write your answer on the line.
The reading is 70.7 gal
